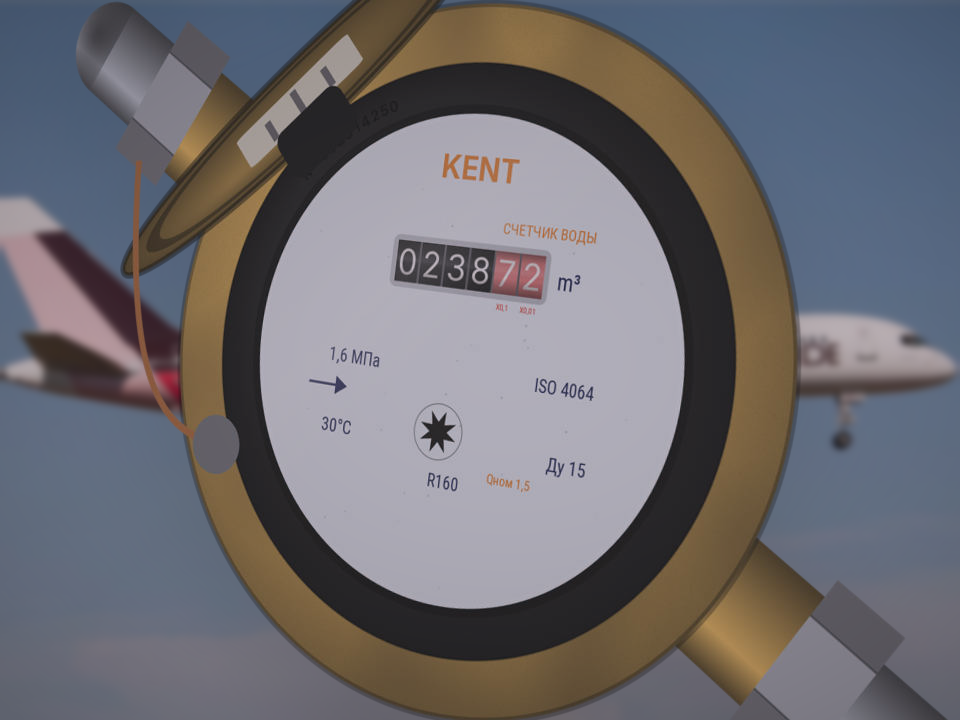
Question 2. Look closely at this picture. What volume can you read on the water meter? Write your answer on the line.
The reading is 238.72 m³
